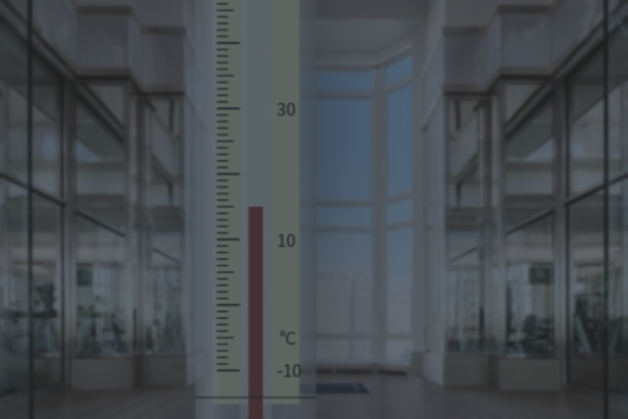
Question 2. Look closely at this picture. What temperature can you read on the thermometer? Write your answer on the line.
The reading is 15 °C
